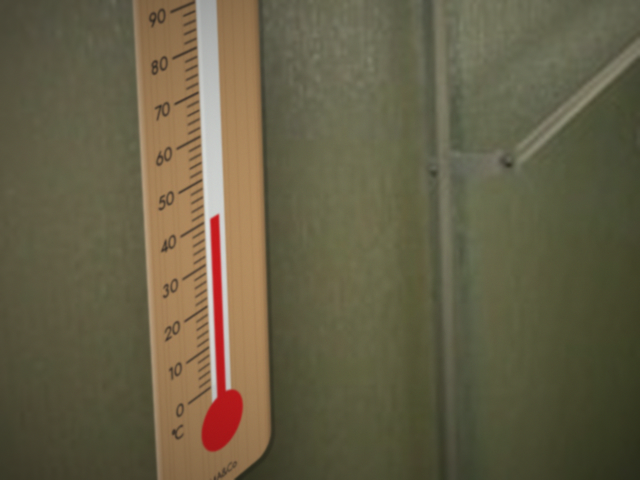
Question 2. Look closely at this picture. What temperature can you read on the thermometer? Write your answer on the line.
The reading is 40 °C
